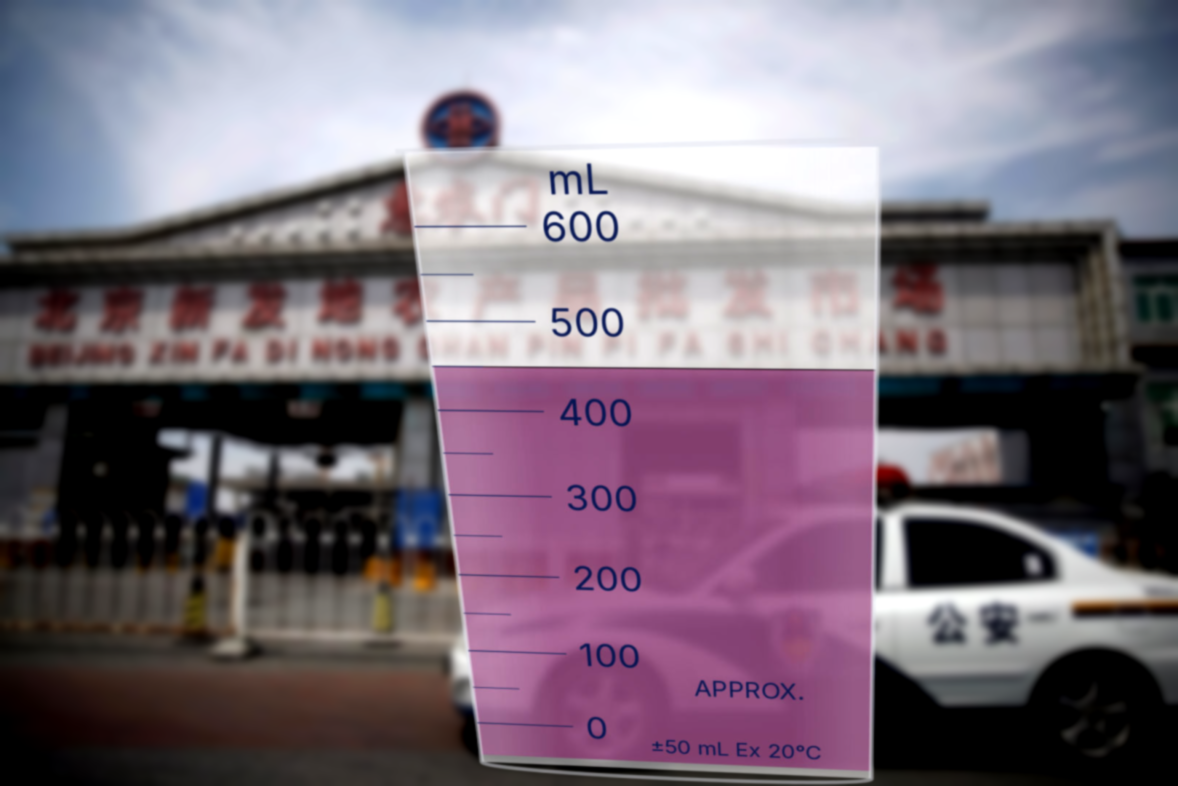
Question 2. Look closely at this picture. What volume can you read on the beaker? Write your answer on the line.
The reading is 450 mL
